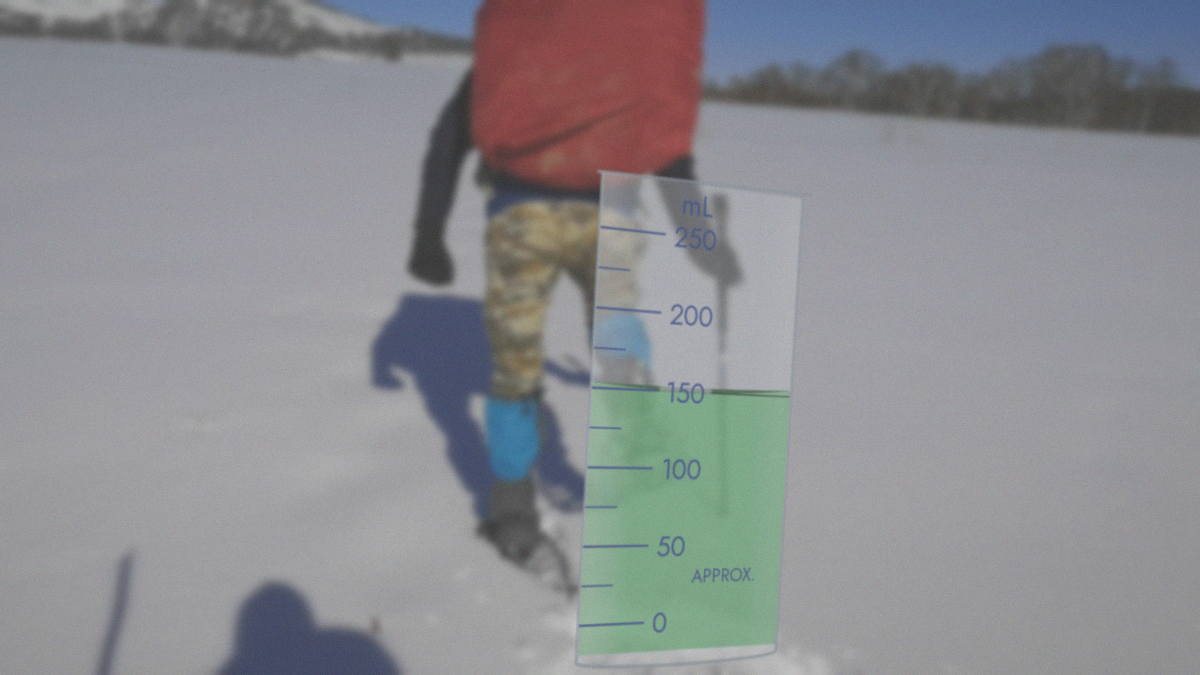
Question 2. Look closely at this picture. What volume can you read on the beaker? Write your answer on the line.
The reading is 150 mL
